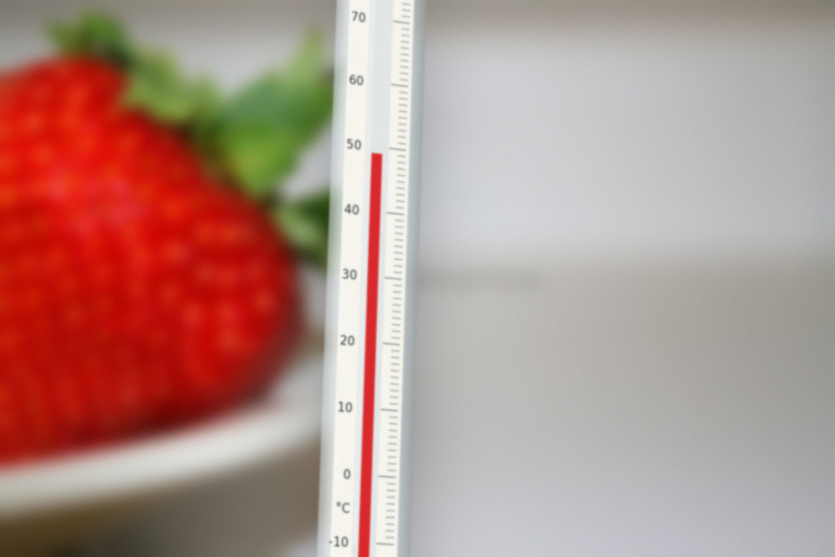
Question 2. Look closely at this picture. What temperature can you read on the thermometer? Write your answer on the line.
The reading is 49 °C
